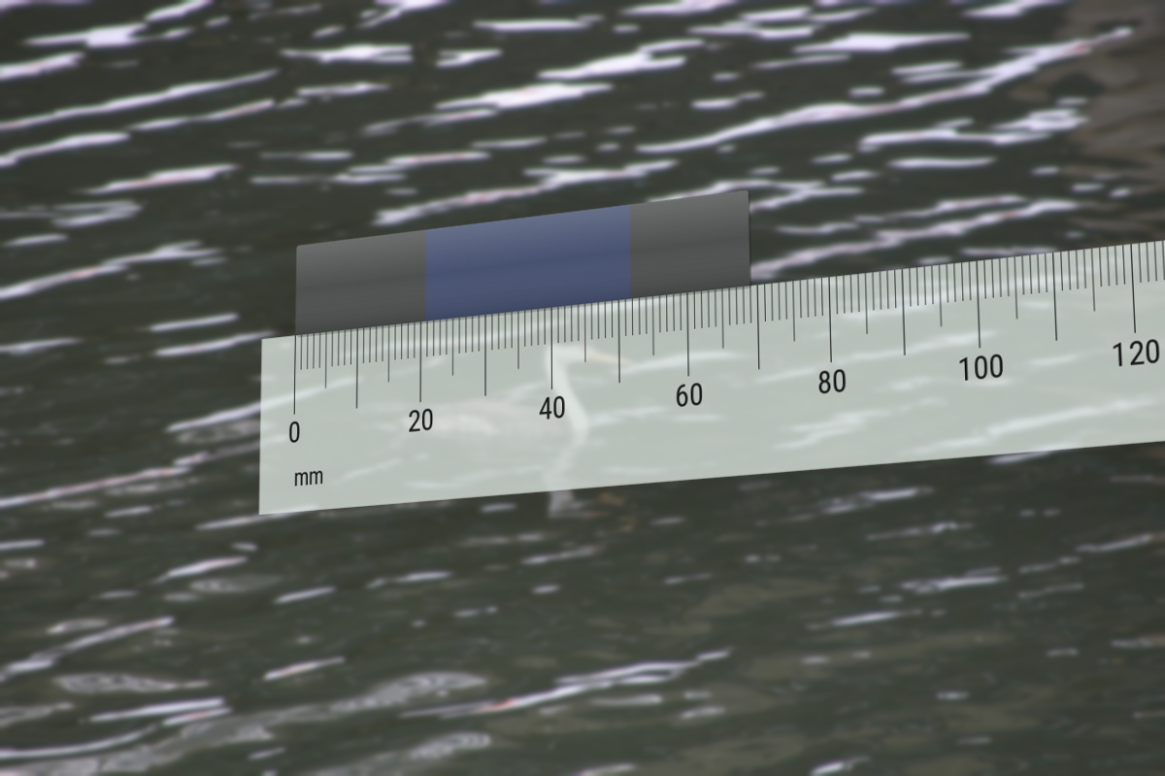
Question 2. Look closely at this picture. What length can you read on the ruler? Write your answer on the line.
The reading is 69 mm
